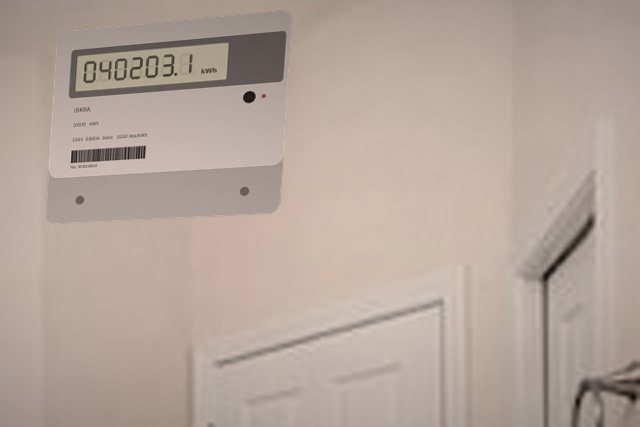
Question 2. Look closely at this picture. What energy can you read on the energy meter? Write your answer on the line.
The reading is 40203.1 kWh
